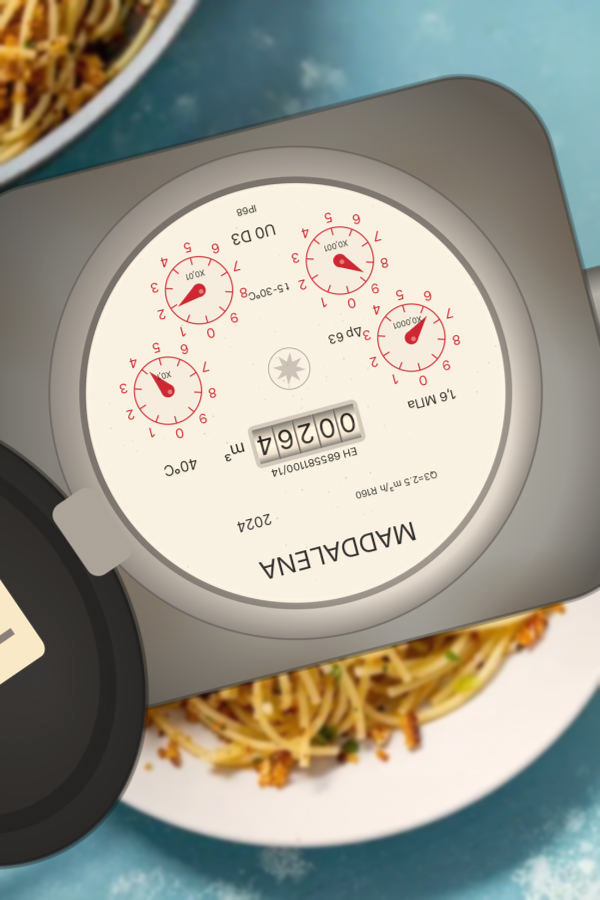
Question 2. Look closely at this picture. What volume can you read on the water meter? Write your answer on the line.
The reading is 264.4186 m³
